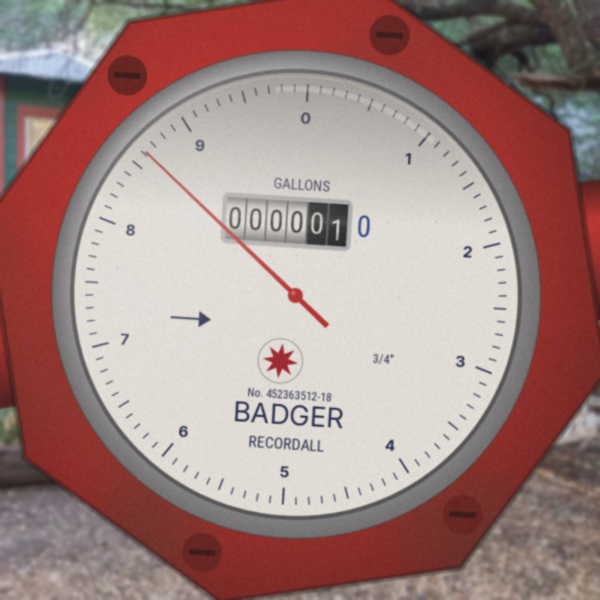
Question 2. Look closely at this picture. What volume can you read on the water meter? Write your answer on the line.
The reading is 8.6 gal
